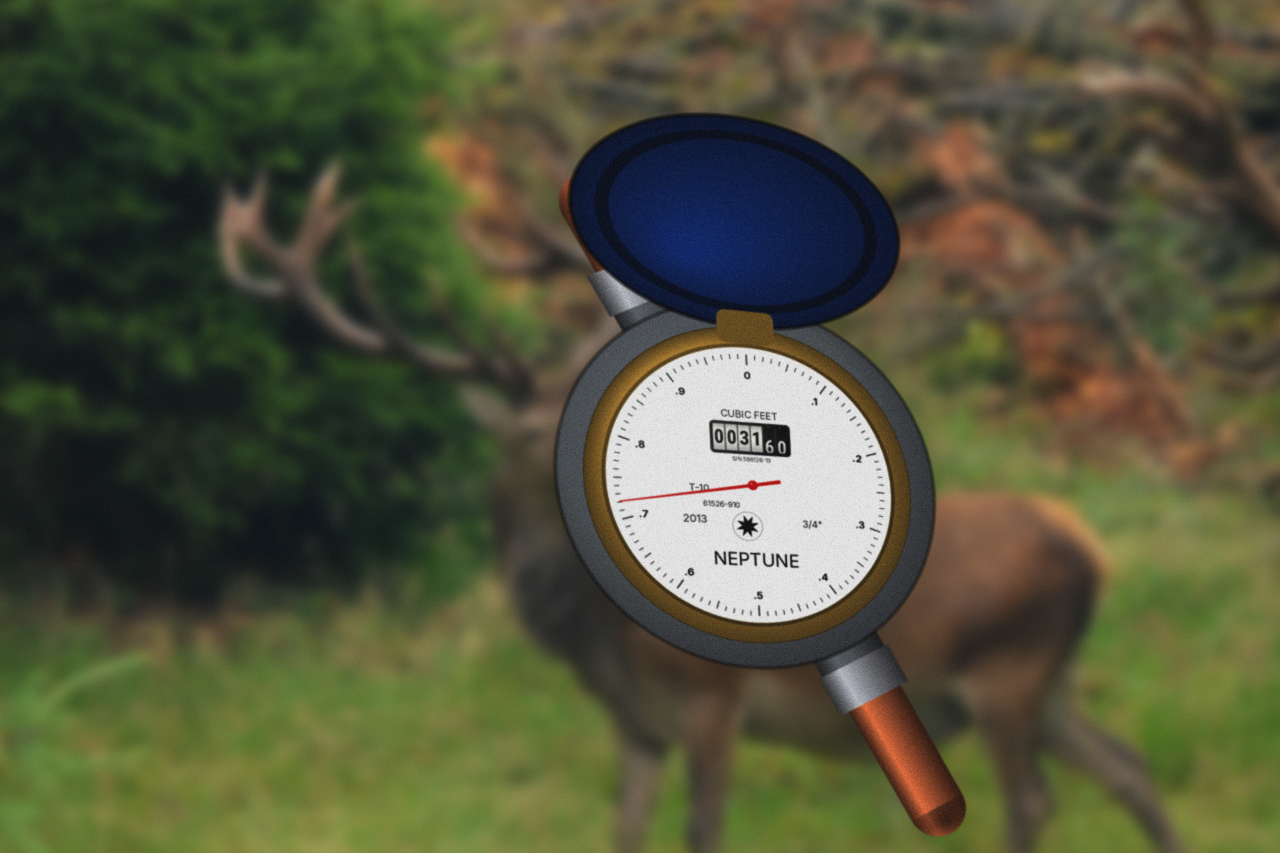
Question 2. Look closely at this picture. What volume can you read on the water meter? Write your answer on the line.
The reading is 3159.72 ft³
